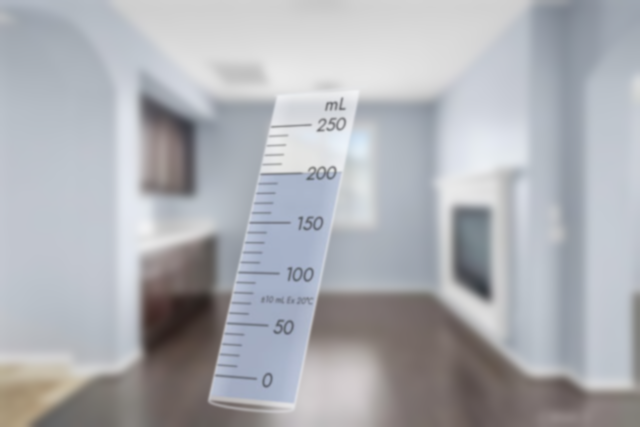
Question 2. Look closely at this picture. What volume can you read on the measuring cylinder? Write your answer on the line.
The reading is 200 mL
